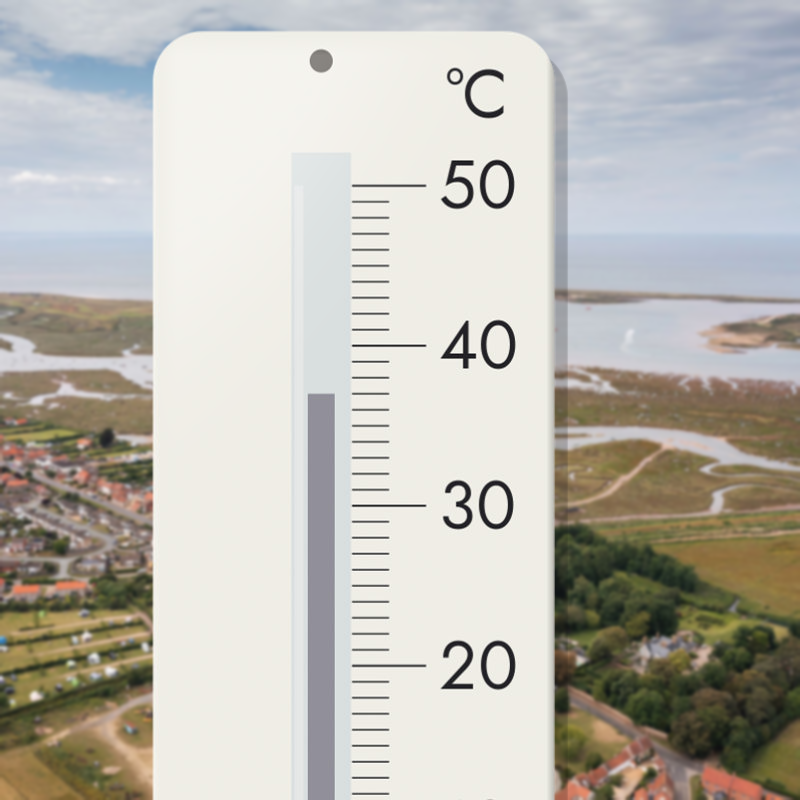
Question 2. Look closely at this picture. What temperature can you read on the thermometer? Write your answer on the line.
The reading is 37 °C
